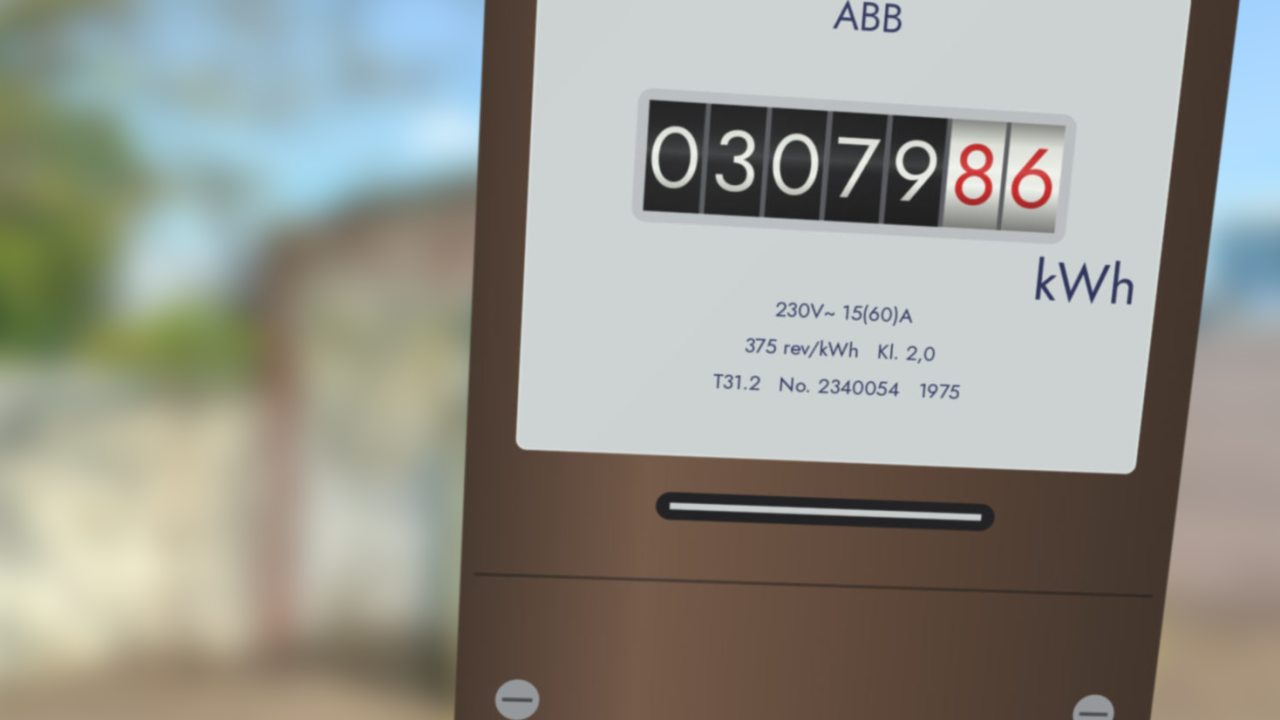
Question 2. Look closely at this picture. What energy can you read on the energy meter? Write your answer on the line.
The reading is 3079.86 kWh
